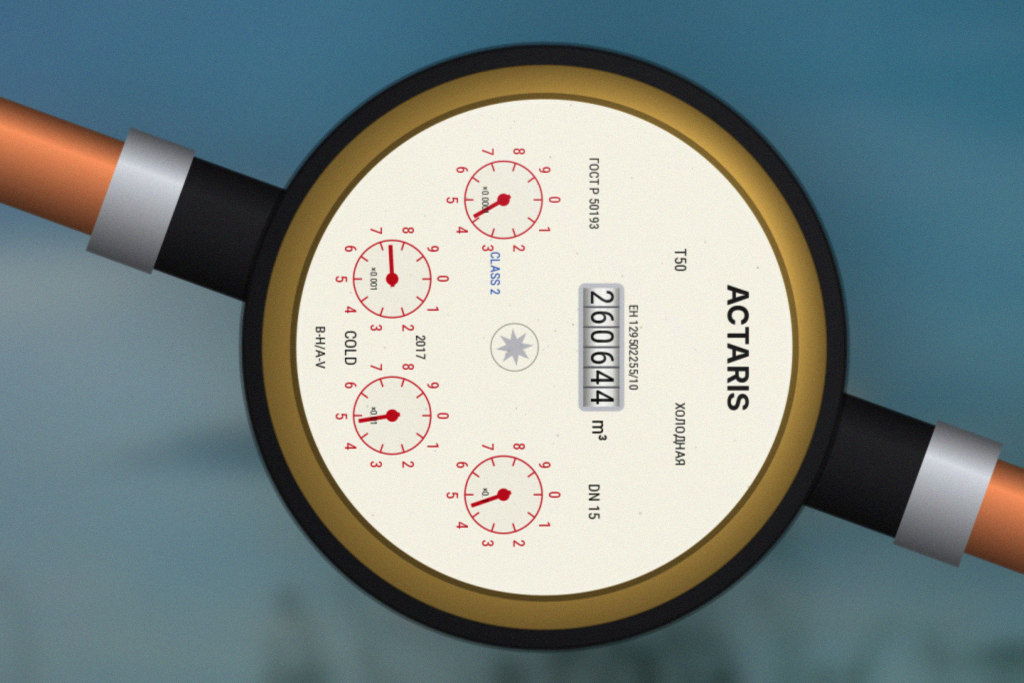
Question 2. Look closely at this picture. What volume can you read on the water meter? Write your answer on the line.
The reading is 260644.4474 m³
